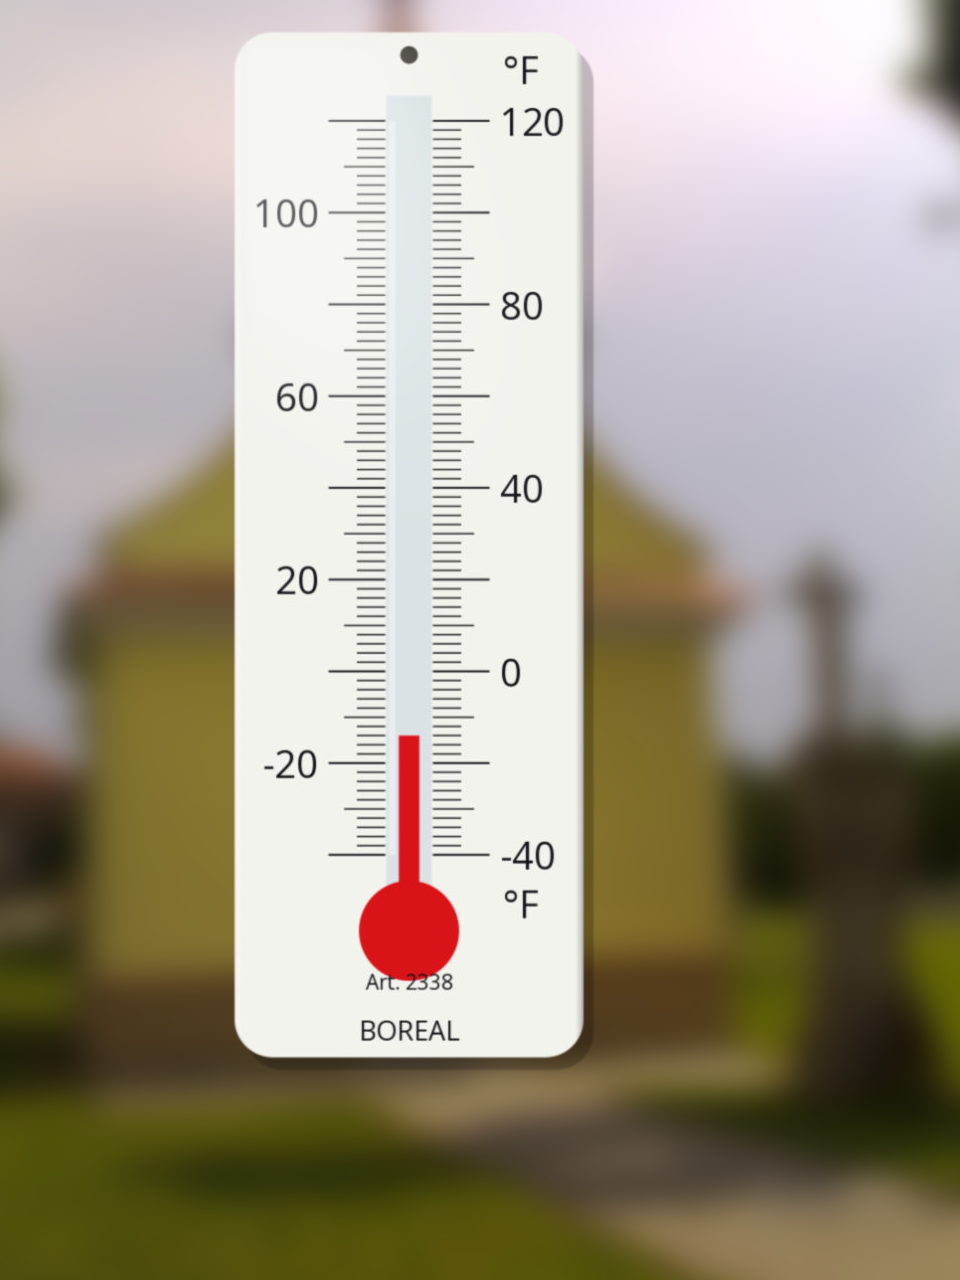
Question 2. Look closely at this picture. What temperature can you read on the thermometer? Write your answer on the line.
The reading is -14 °F
